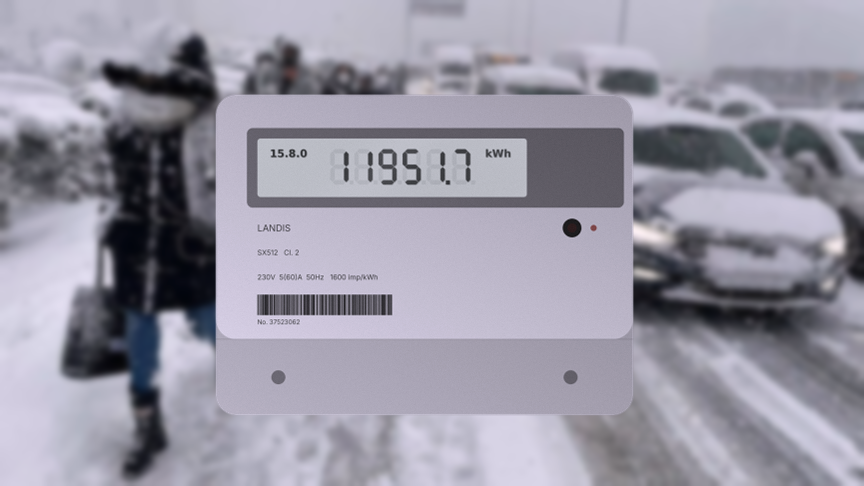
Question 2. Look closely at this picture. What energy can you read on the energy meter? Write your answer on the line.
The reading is 11951.7 kWh
